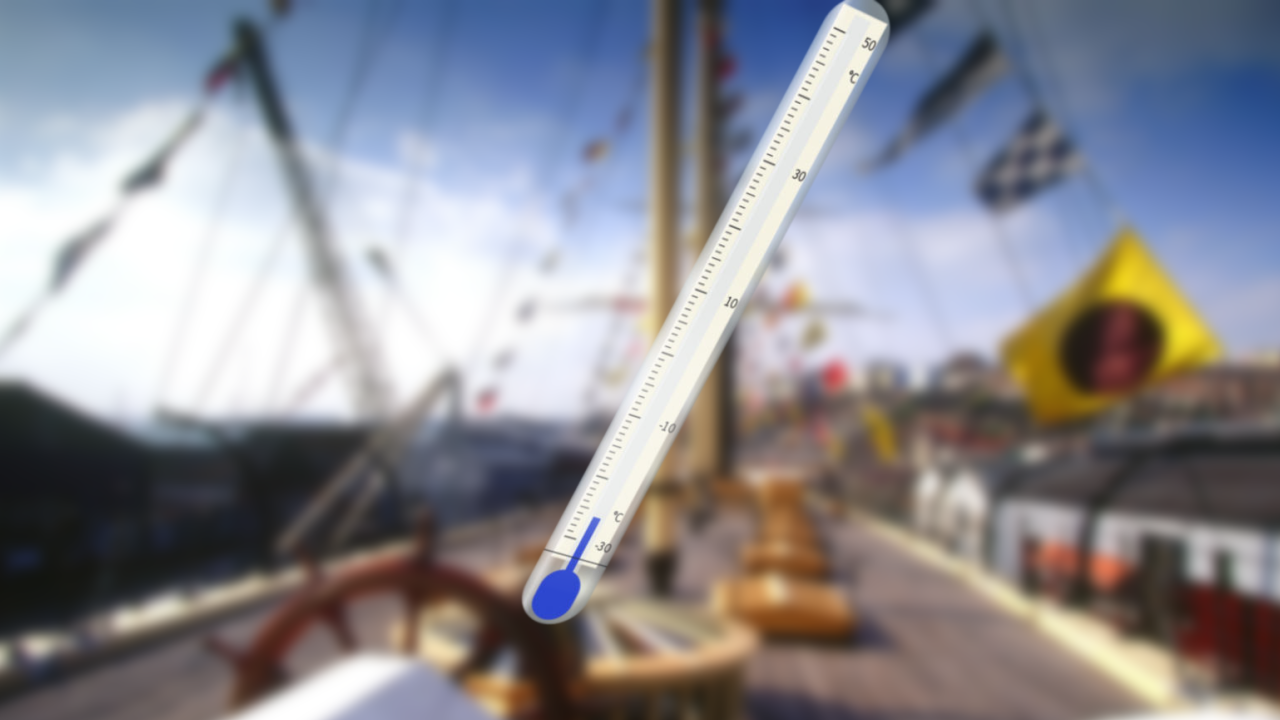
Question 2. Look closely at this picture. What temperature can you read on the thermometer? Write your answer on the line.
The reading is -26 °C
